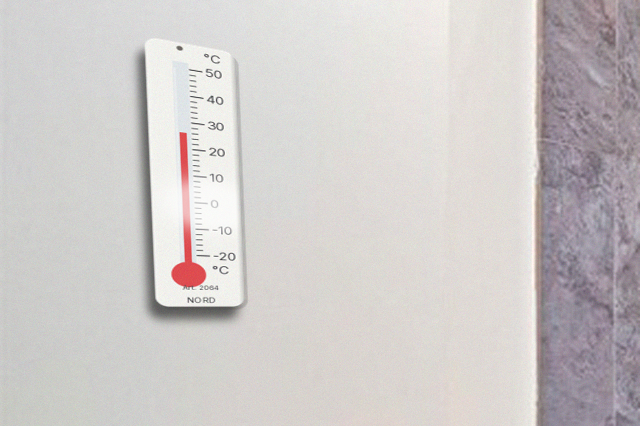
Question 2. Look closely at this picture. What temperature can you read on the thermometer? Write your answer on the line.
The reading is 26 °C
